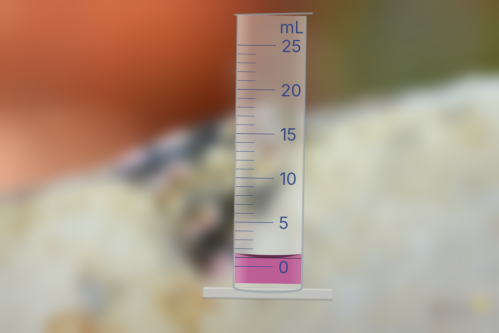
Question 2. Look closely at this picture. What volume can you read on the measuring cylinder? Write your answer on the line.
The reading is 1 mL
